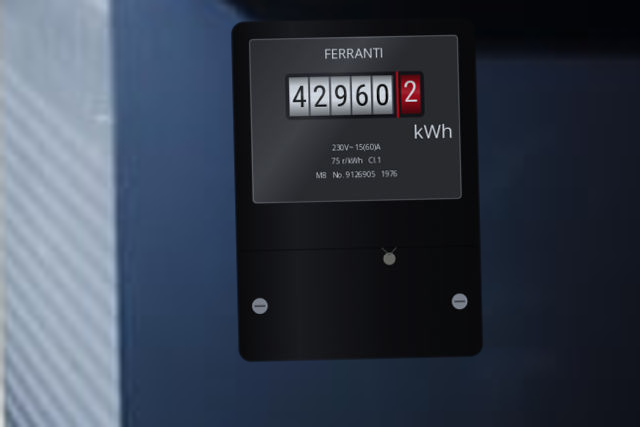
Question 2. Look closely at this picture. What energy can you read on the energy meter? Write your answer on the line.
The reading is 42960.2 kWh
